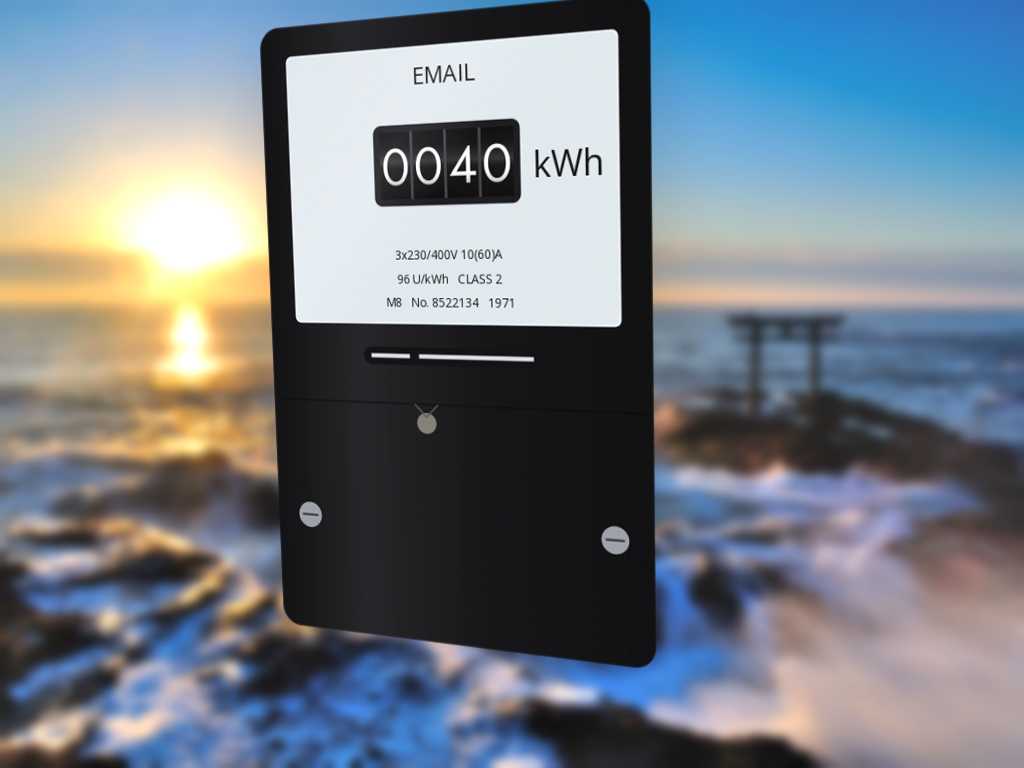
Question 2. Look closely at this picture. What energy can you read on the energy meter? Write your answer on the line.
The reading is 40 kWh
